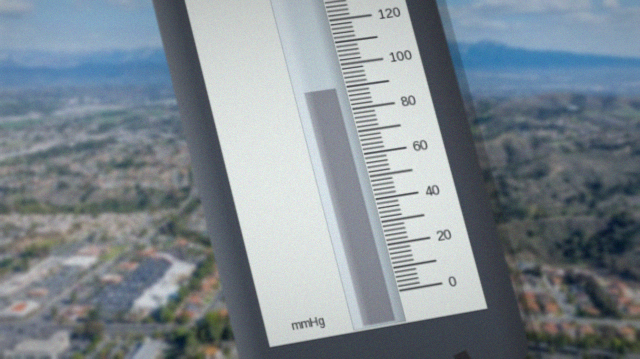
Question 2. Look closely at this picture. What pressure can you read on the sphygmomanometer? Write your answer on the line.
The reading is 90 mmHg
